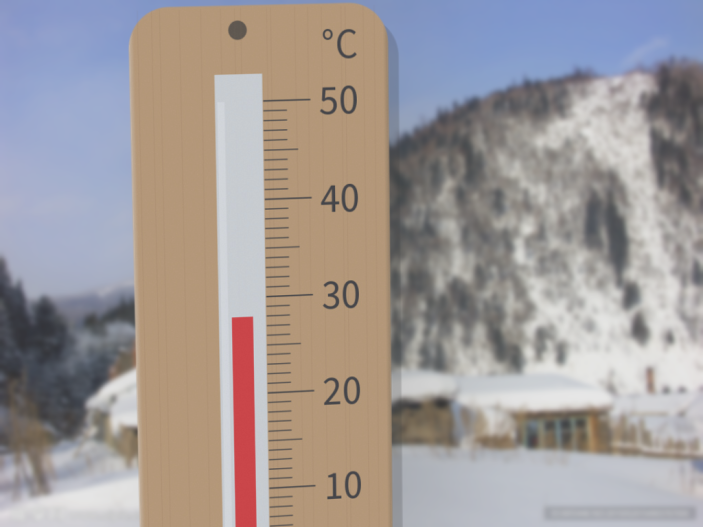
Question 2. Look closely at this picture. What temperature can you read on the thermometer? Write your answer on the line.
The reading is 28 °C
